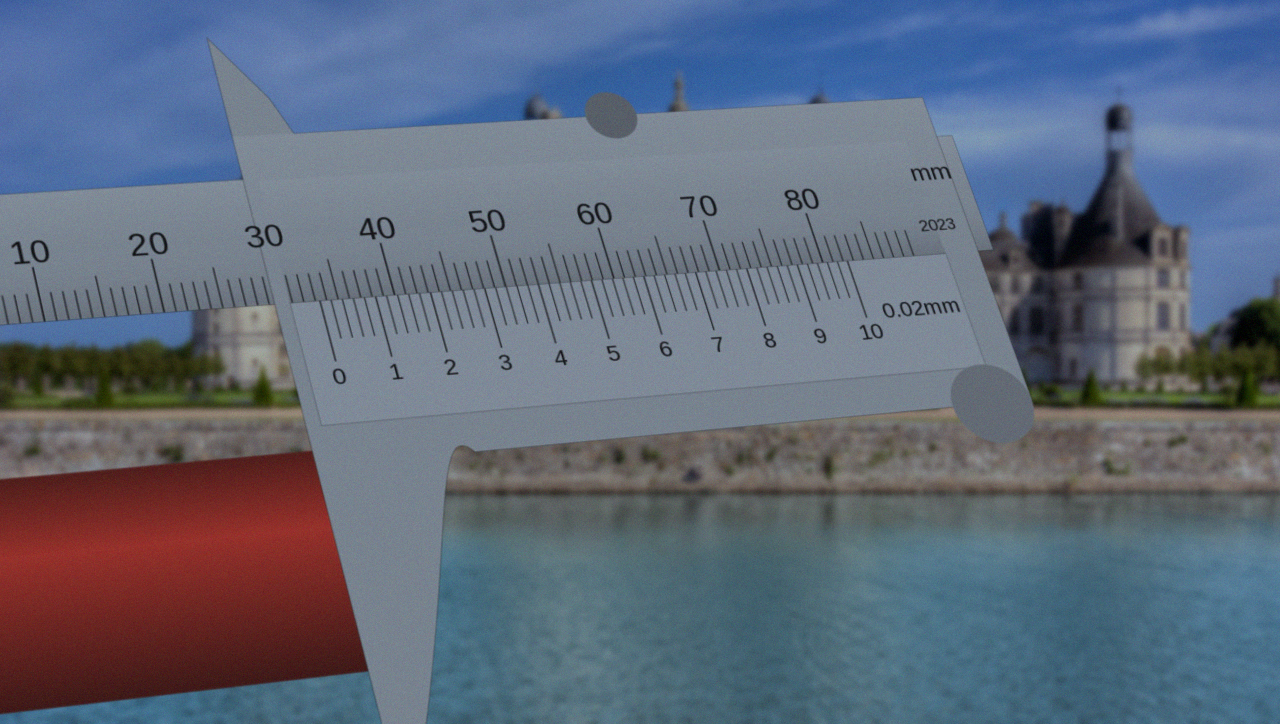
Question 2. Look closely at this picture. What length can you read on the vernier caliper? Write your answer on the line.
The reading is 33.4 mm
